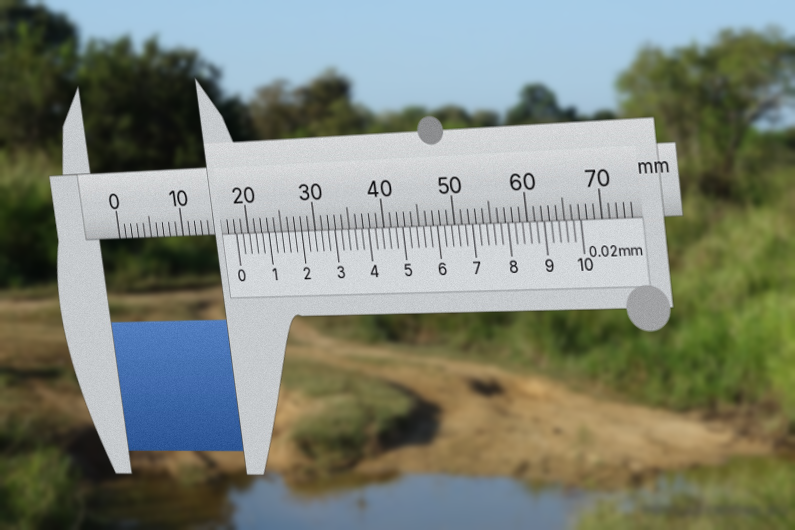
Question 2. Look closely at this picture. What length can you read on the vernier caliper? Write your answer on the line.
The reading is 18.2 mm
